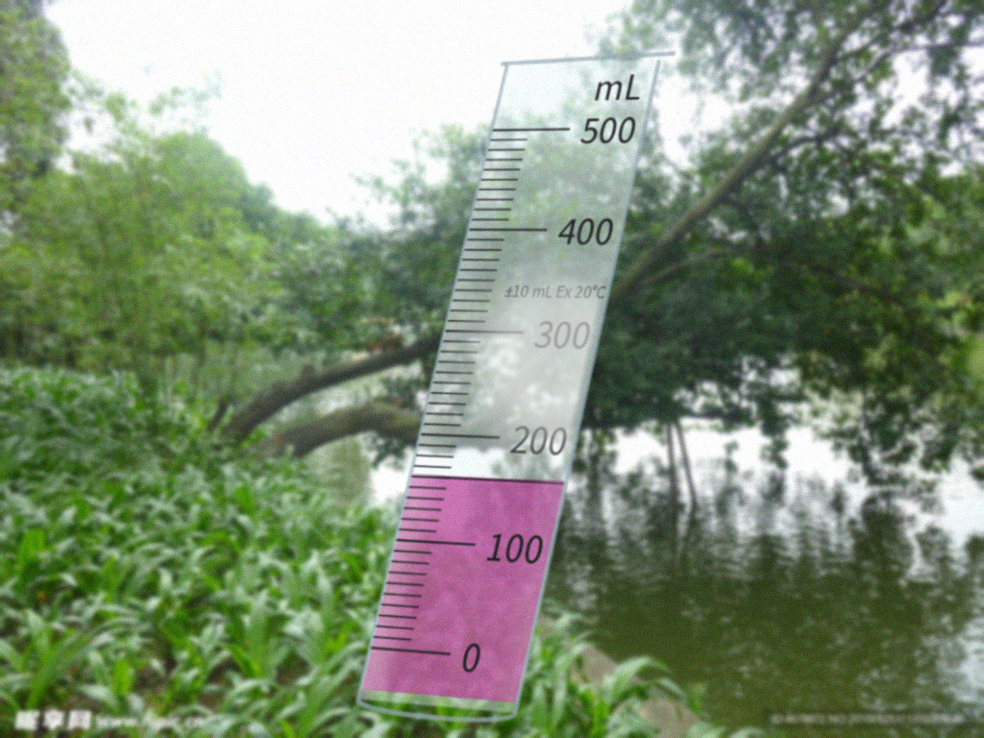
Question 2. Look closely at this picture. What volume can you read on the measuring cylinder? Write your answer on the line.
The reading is 160 mL
